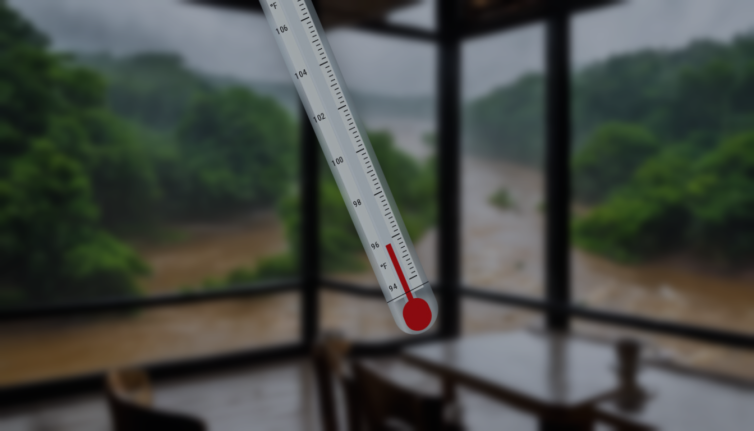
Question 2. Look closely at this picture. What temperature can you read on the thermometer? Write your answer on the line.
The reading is 95.8 °F
